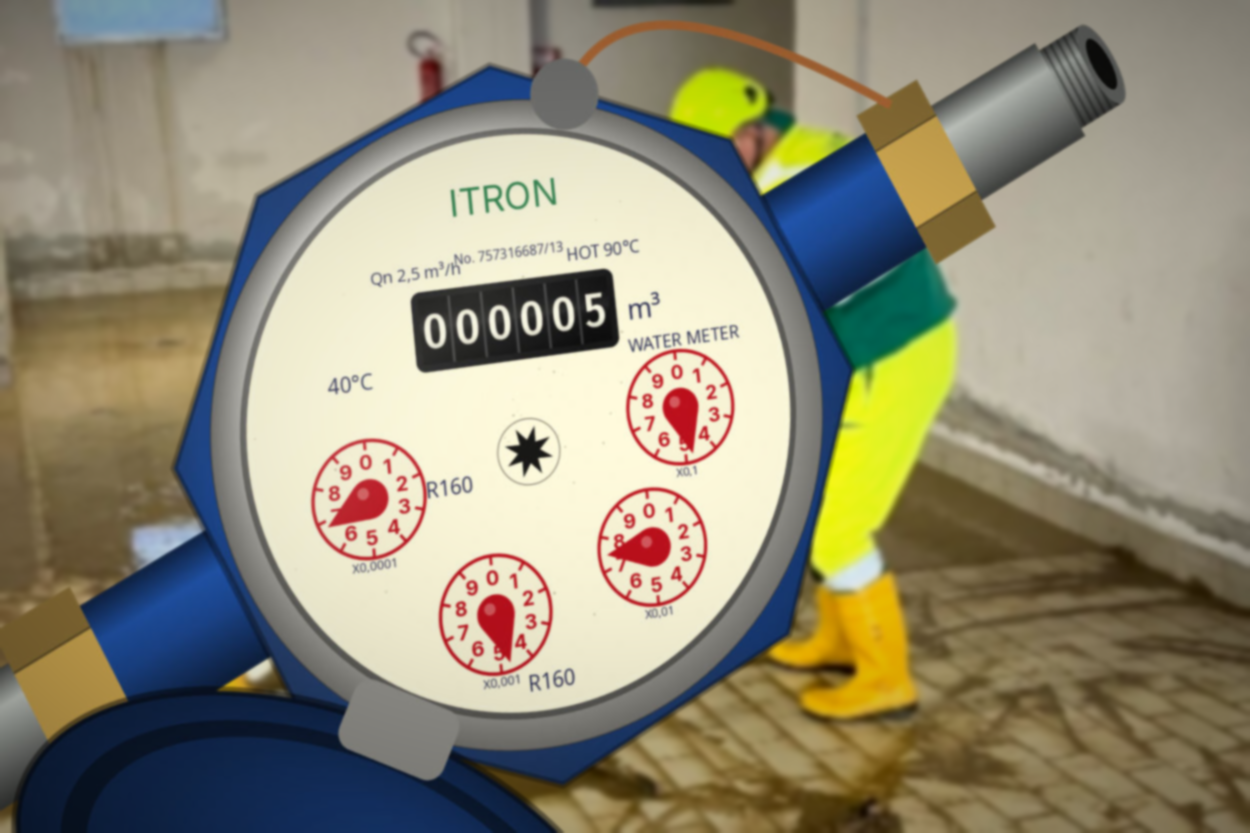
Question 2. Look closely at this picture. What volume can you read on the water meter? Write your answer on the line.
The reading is 5.4746 m³
